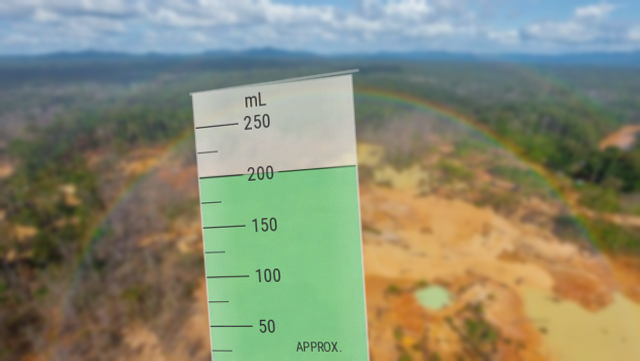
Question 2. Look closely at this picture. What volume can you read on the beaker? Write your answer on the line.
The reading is 200 mL
